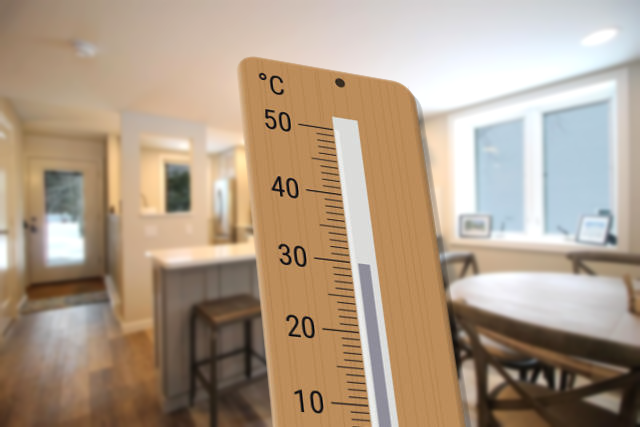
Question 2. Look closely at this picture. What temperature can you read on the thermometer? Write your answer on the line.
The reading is 30 °C
